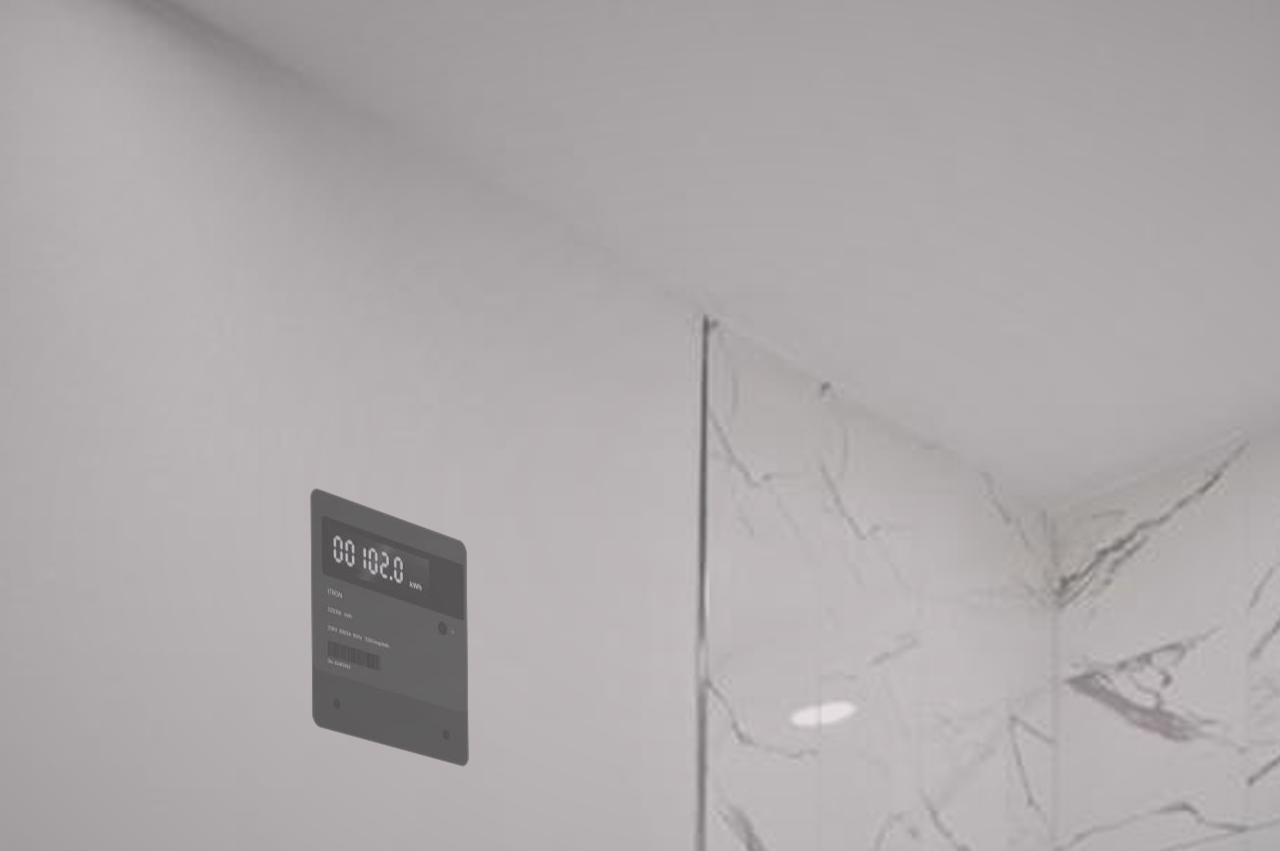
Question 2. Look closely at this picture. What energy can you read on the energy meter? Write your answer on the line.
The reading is 102.0 kWh
